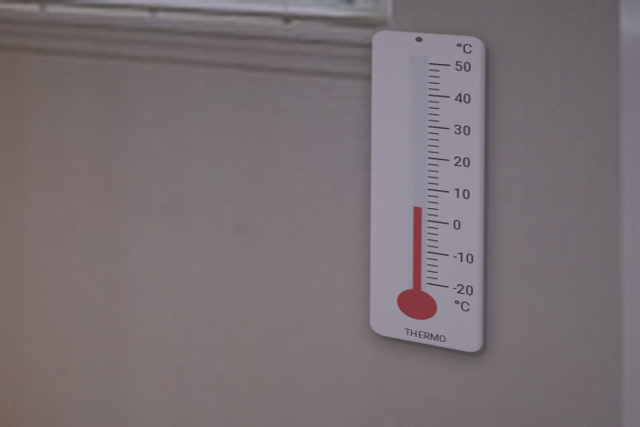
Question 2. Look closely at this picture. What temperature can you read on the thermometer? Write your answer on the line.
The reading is 4 °C
